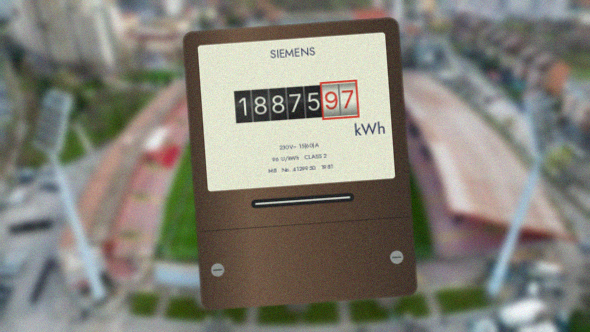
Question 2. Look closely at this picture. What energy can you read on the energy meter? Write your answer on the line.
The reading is 18875.97 kWh
